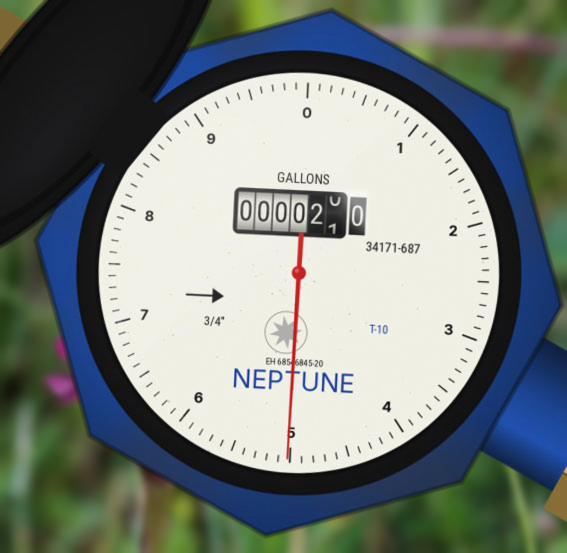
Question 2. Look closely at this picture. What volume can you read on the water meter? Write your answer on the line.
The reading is 205.0 gal
